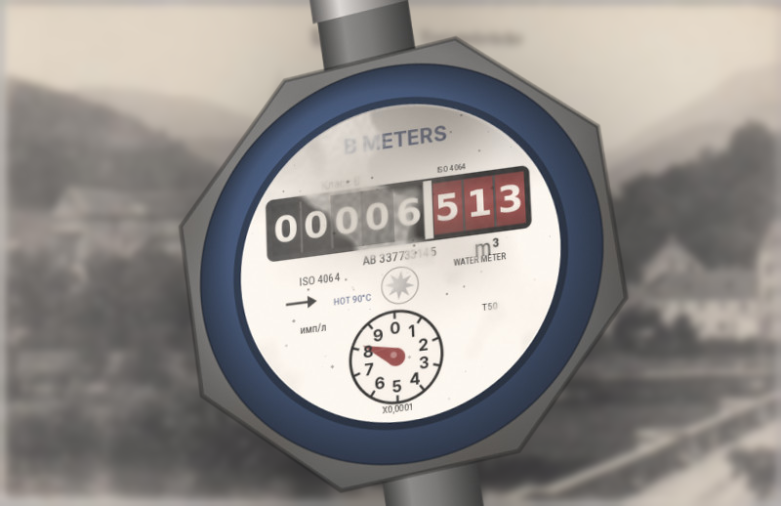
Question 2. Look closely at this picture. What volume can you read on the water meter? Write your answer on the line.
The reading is 6.5138 m³
